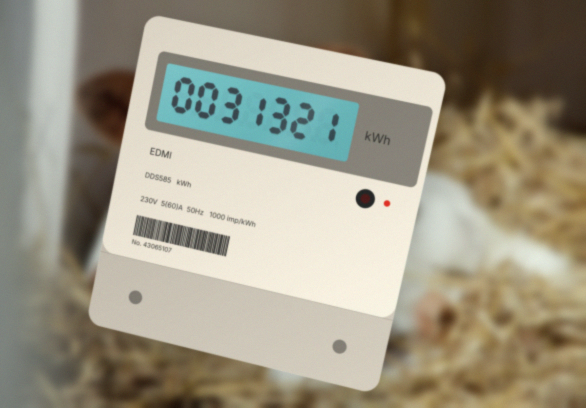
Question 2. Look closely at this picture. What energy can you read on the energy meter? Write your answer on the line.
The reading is 31321 kWh
